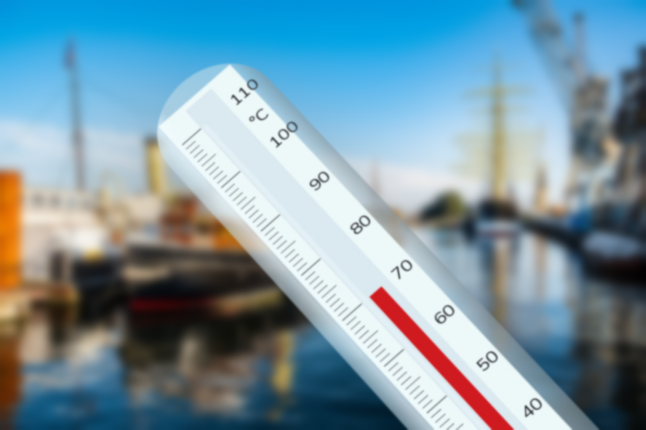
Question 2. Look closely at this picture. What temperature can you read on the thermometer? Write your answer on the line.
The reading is 70 °C
